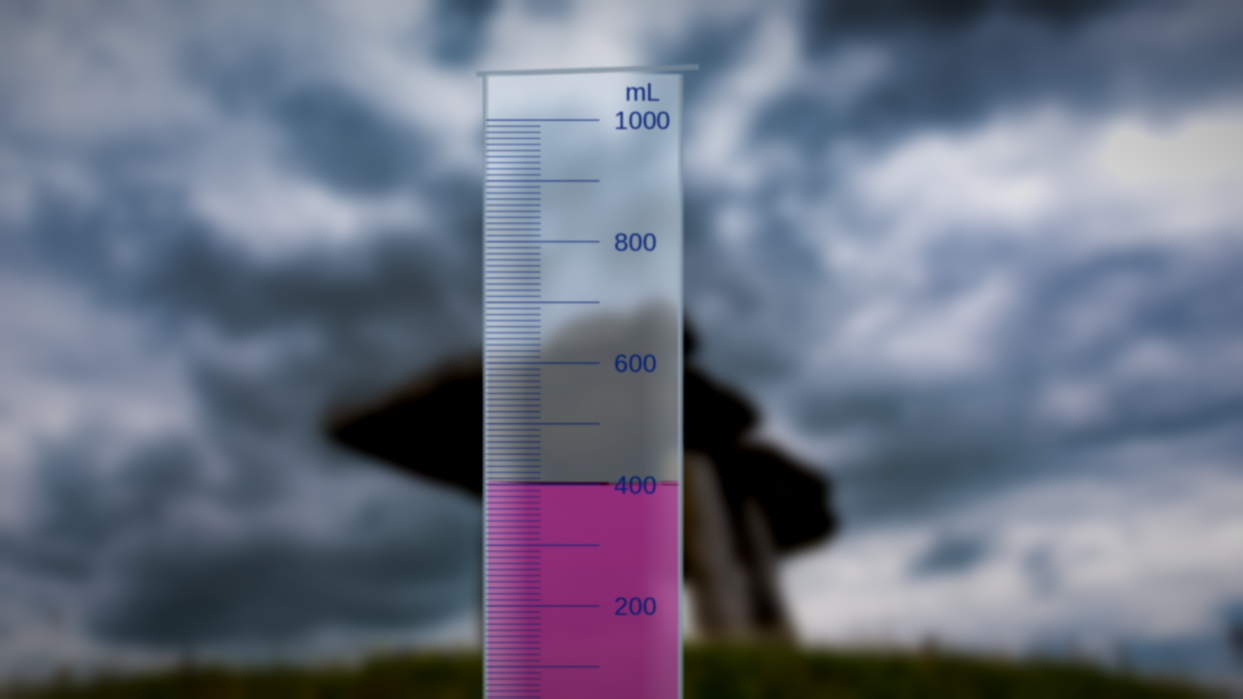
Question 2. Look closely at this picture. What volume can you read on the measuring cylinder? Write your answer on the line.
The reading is 400 mL
